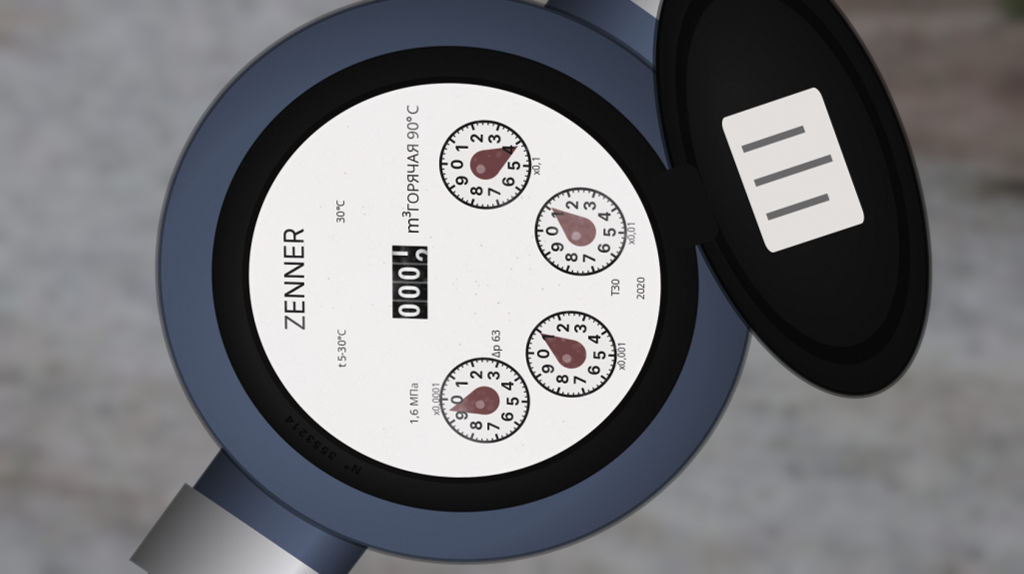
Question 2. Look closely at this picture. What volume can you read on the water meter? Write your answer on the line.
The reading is 1.4109 m³
